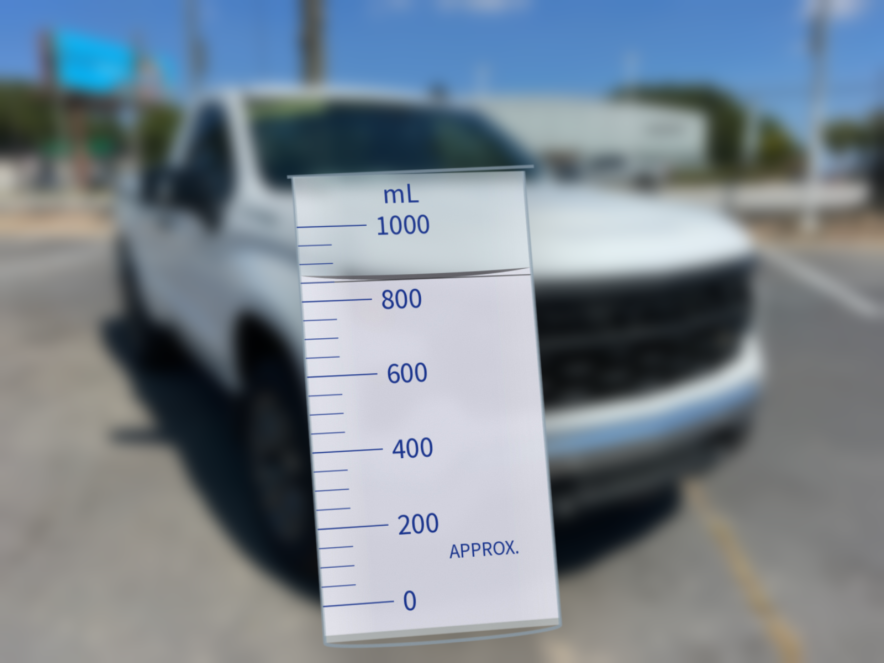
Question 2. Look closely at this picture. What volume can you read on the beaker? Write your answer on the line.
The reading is 850 mL
